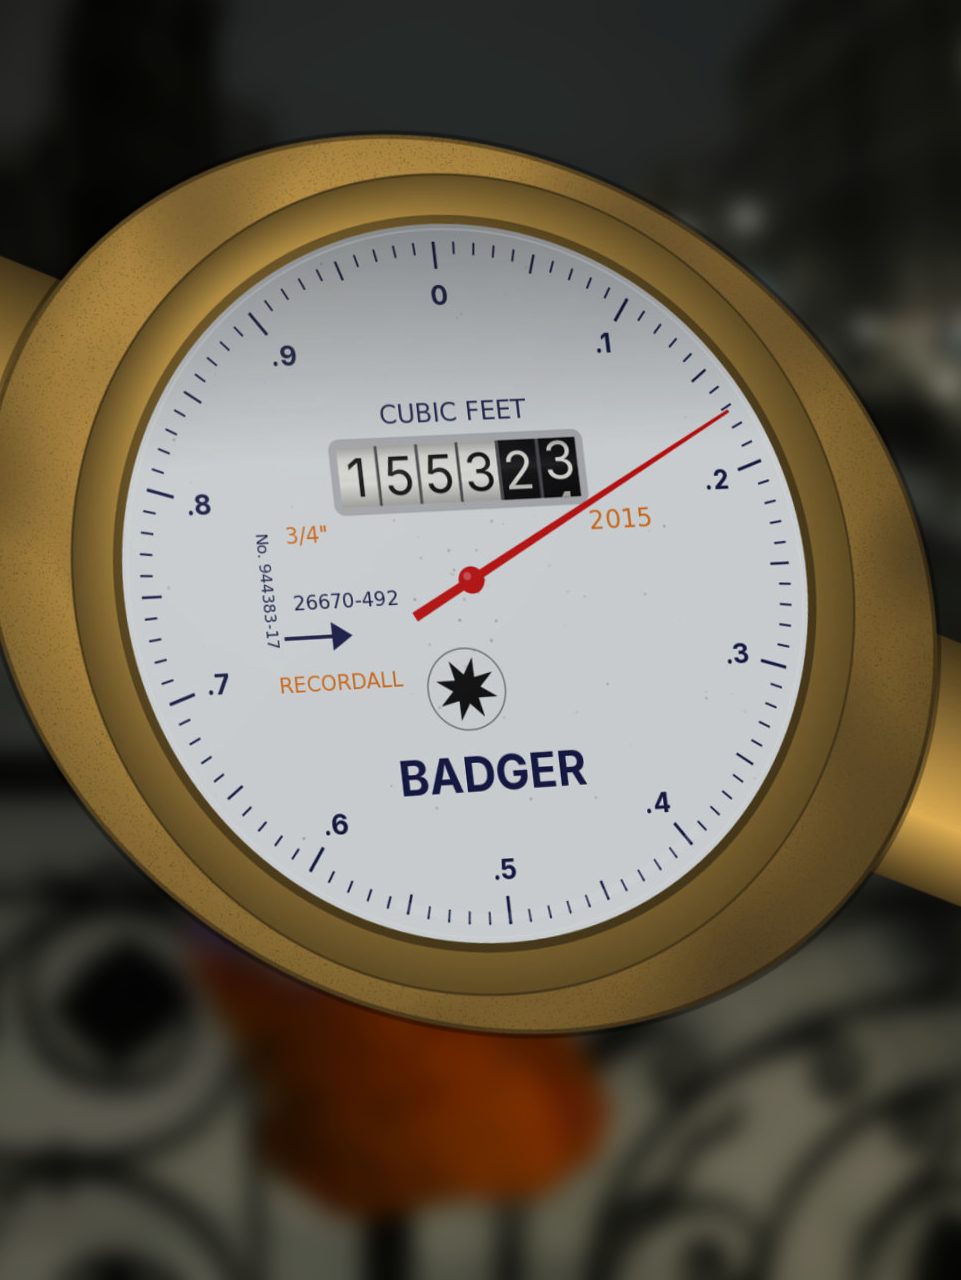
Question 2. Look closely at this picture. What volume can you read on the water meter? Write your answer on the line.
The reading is 155323.17 ft³
